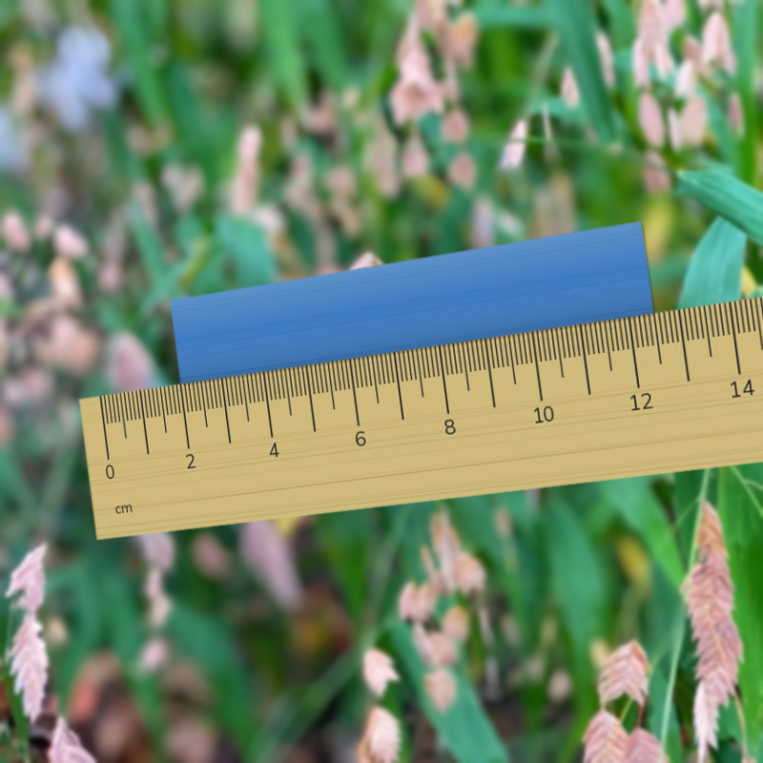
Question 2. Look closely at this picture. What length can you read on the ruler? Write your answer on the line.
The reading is 10.5 cm
